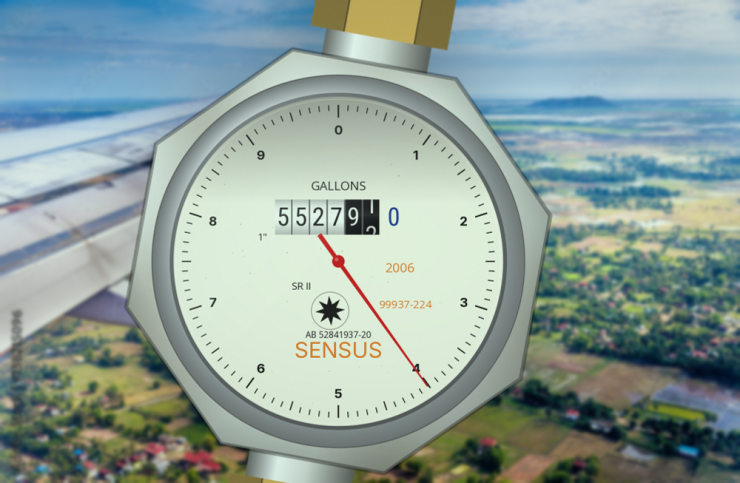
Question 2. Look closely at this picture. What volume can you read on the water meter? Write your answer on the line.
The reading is 5527914.0 gal
